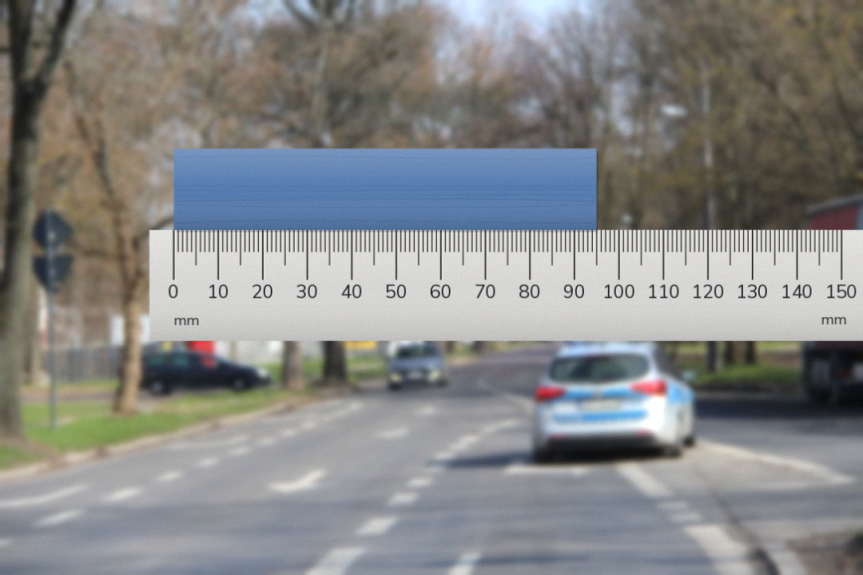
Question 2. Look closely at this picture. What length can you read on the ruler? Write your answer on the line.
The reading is 95 mm
